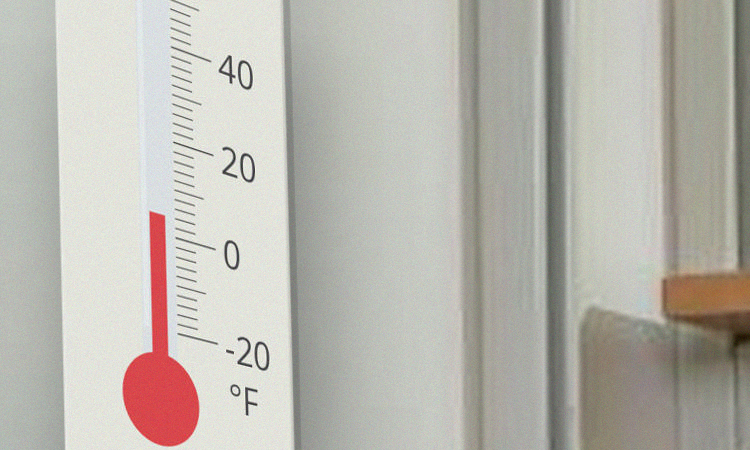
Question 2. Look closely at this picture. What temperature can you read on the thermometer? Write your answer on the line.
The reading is 4 °F
